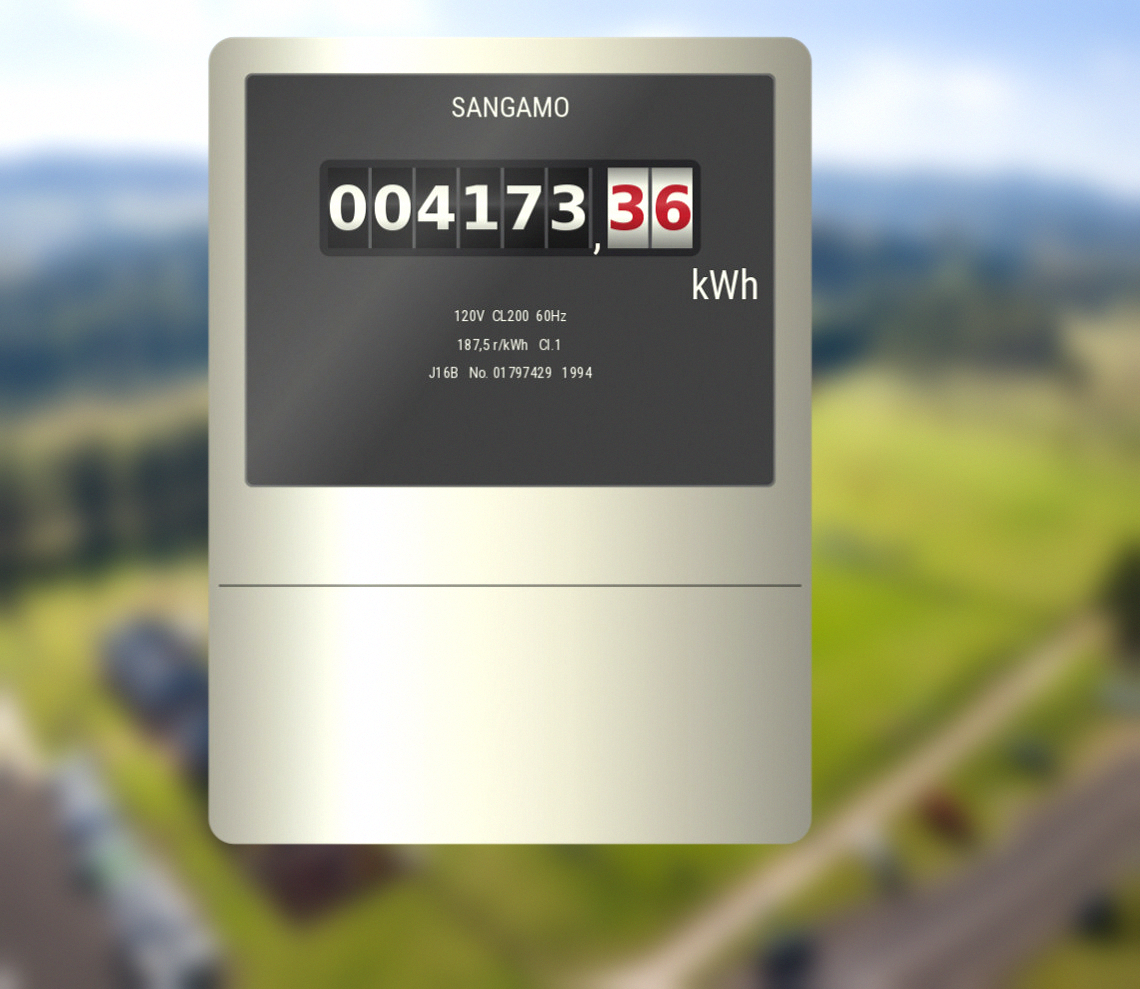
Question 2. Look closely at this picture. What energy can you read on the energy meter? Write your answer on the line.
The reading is 4173.36 kWh
